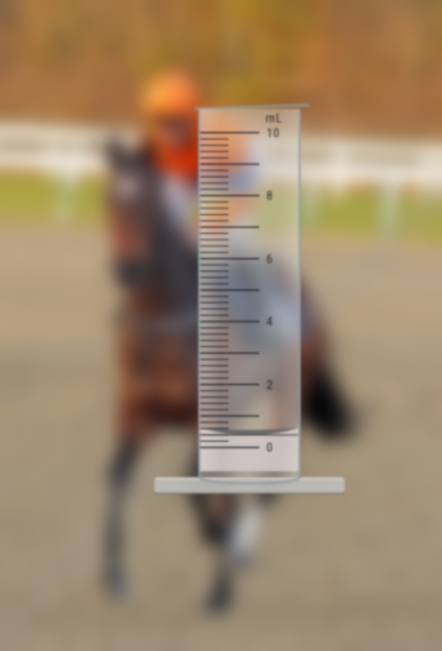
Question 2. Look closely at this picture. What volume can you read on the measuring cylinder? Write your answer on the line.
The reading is 0.4 mL
